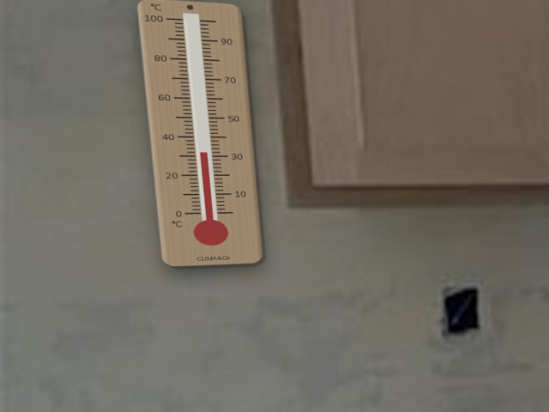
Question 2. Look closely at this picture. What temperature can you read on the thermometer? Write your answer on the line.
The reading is 32 °C
